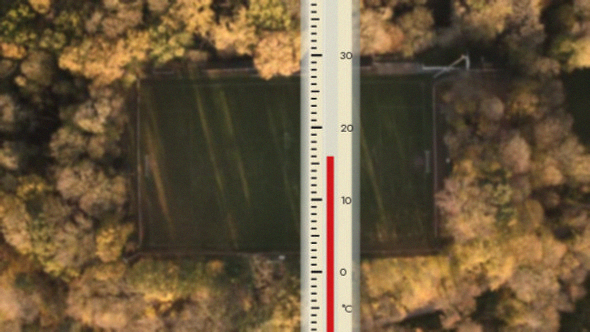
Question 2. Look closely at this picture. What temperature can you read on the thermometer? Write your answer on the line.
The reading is 16 °C
